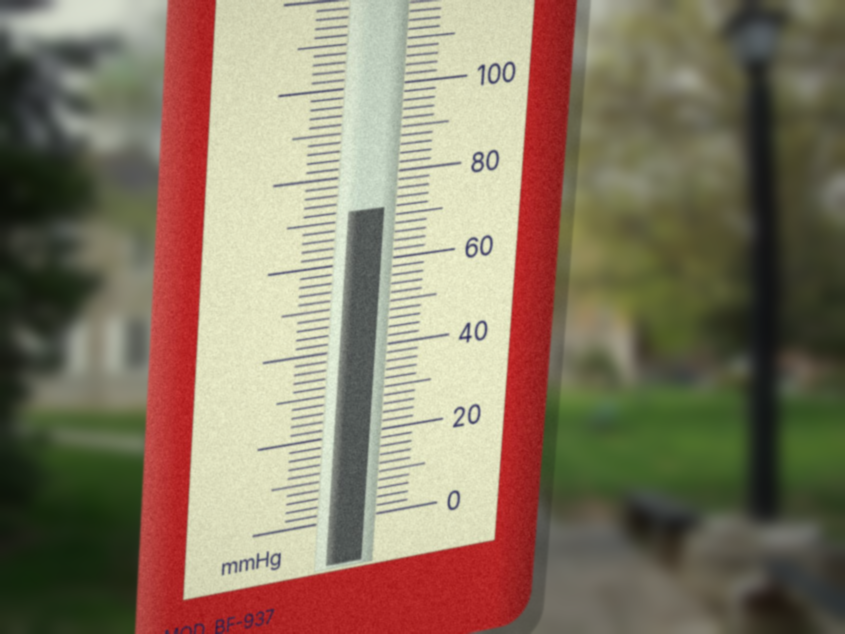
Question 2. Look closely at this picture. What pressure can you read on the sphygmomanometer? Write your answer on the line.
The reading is 72 mmHg
